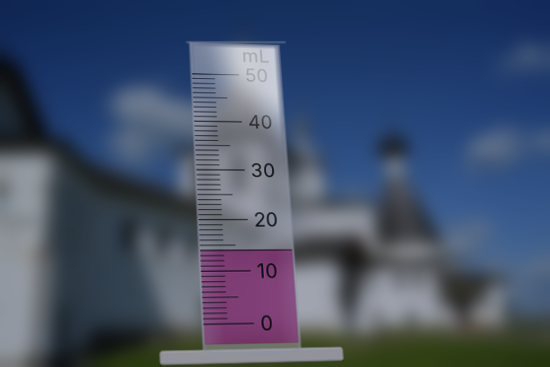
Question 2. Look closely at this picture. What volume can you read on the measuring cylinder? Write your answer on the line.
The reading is 14 mL
